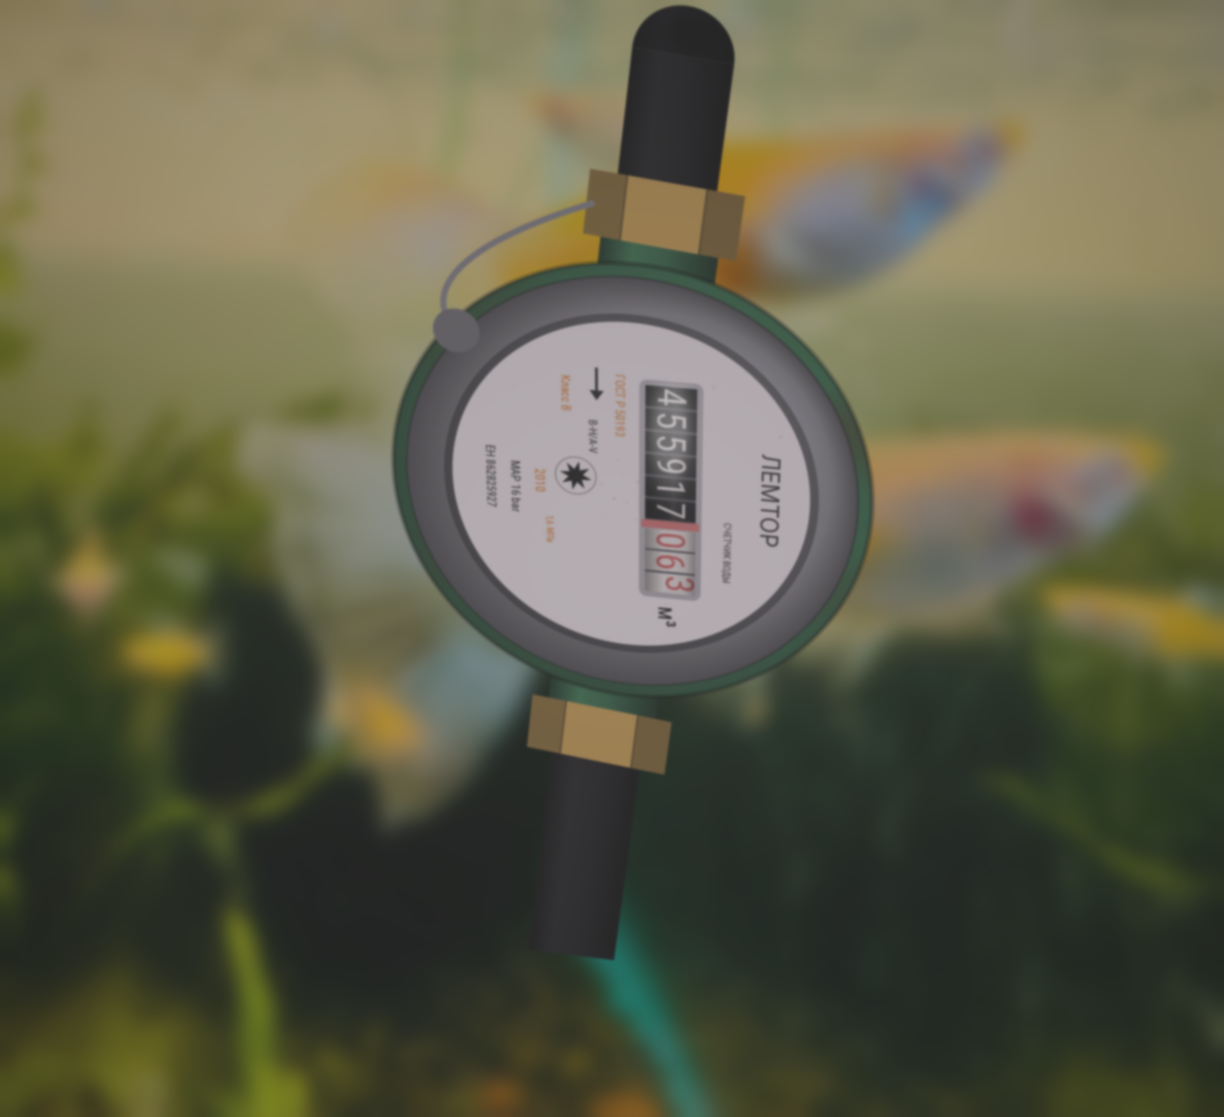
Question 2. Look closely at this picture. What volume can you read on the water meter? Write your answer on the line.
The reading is 455917.063 m³
